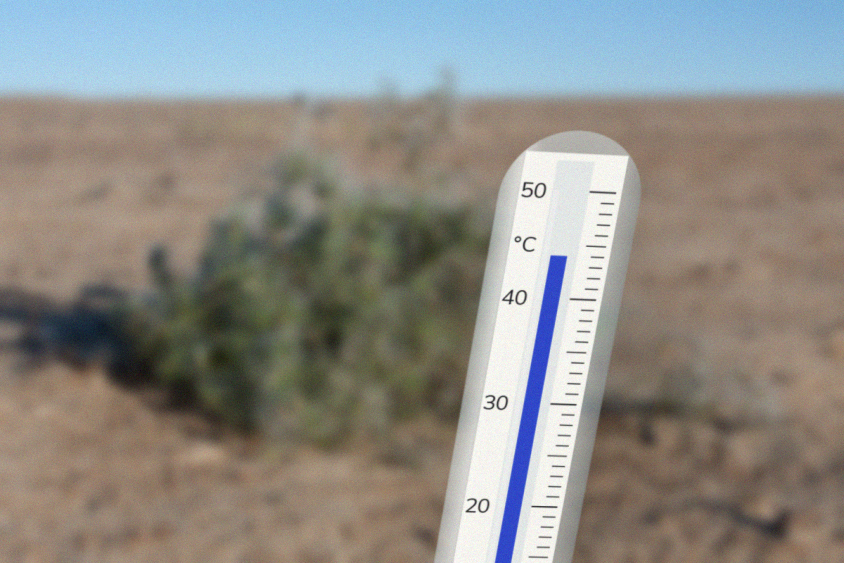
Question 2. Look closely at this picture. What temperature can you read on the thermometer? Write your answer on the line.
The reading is 44 °C
